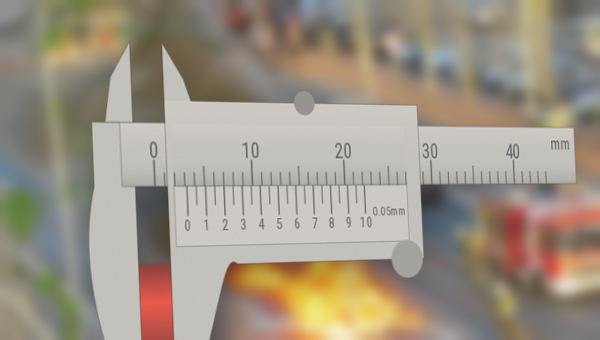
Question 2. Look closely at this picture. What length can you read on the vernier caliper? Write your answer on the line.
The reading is 3.2 mm
